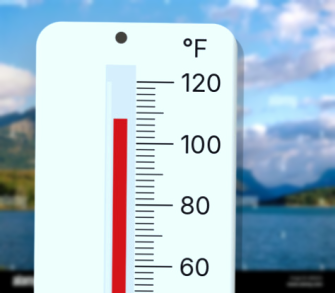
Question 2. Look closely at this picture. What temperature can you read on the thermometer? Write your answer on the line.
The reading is 108 °F
